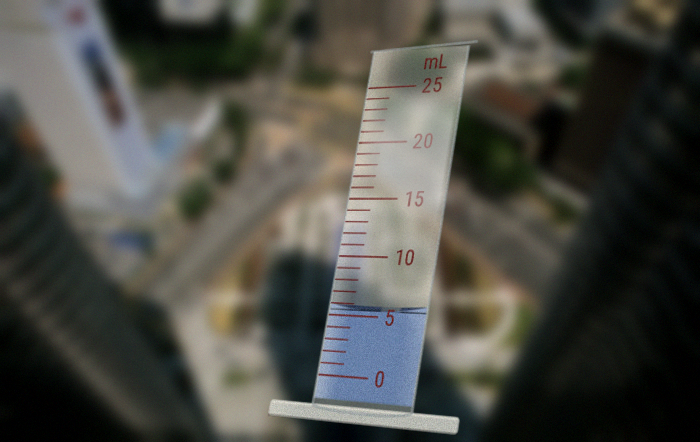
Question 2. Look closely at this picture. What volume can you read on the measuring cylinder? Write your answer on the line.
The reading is 5.5 mL
